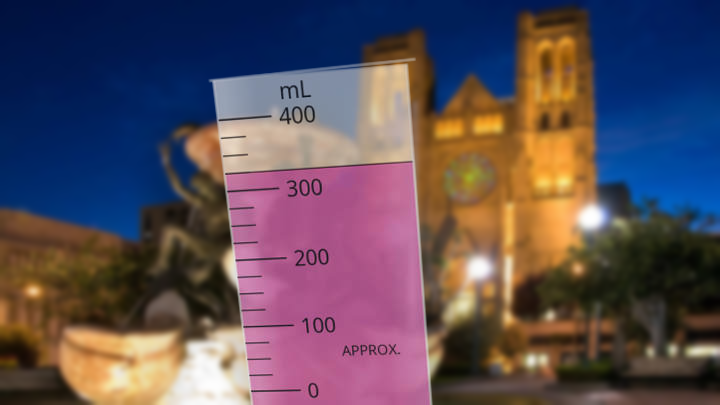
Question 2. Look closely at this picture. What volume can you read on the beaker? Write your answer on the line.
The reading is 325 mL
